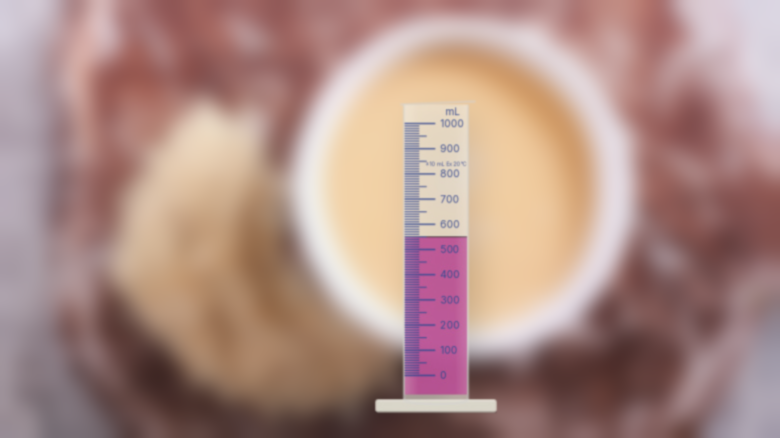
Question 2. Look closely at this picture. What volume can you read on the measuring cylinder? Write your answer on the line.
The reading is 550 mL
